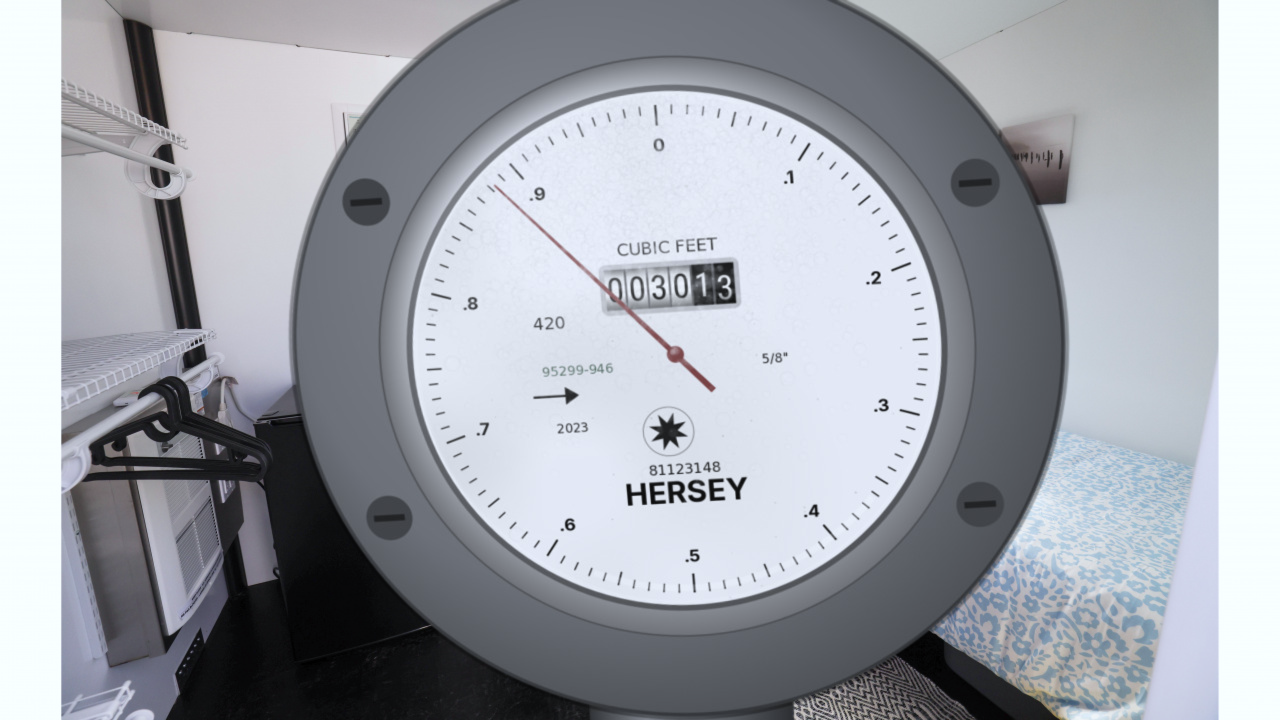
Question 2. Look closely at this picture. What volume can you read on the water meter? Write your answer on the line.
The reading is 3012.88 ft³
